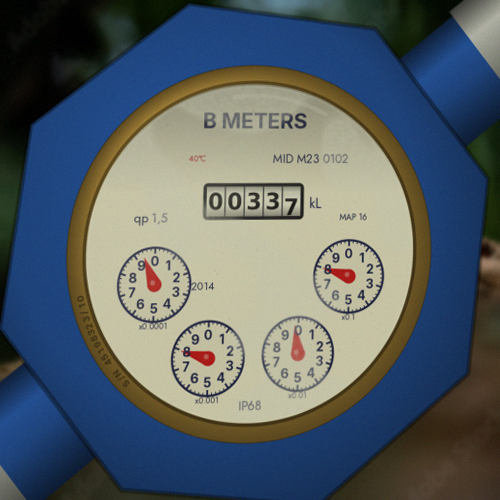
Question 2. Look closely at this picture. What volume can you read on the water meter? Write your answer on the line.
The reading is 336.7979 kL
